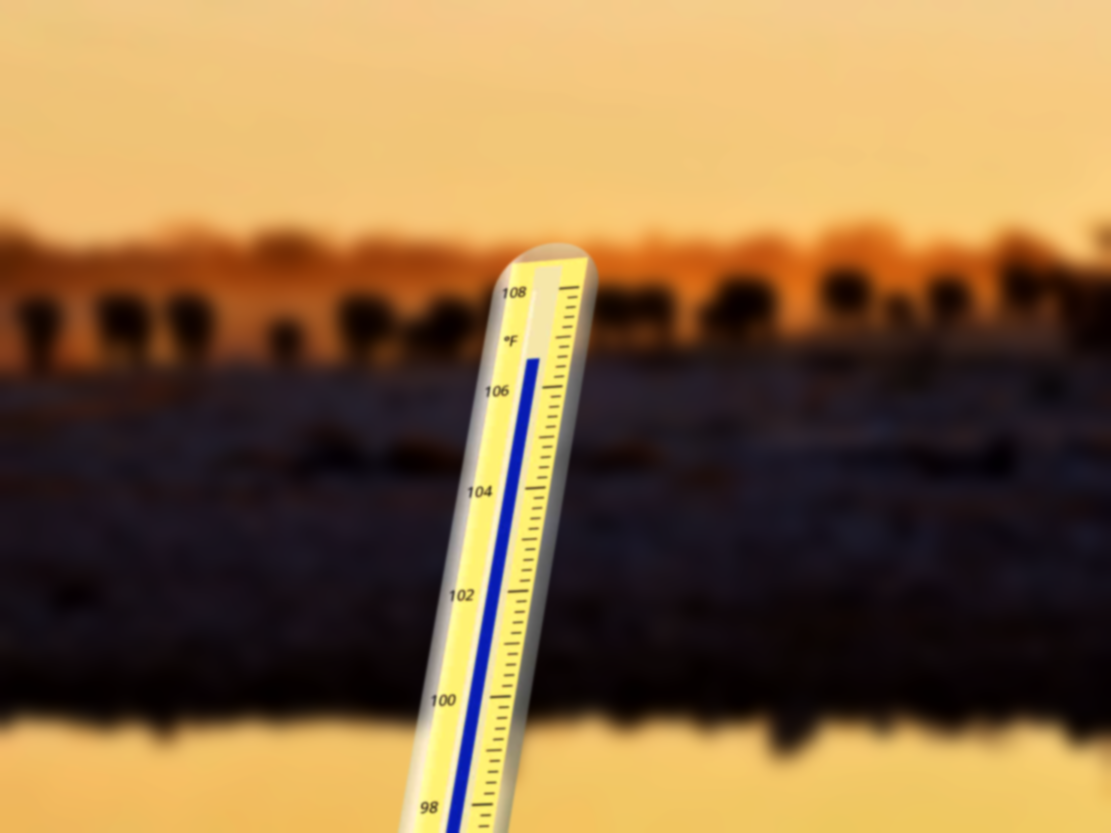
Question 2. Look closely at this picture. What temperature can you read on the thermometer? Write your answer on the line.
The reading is 106.6 °F
